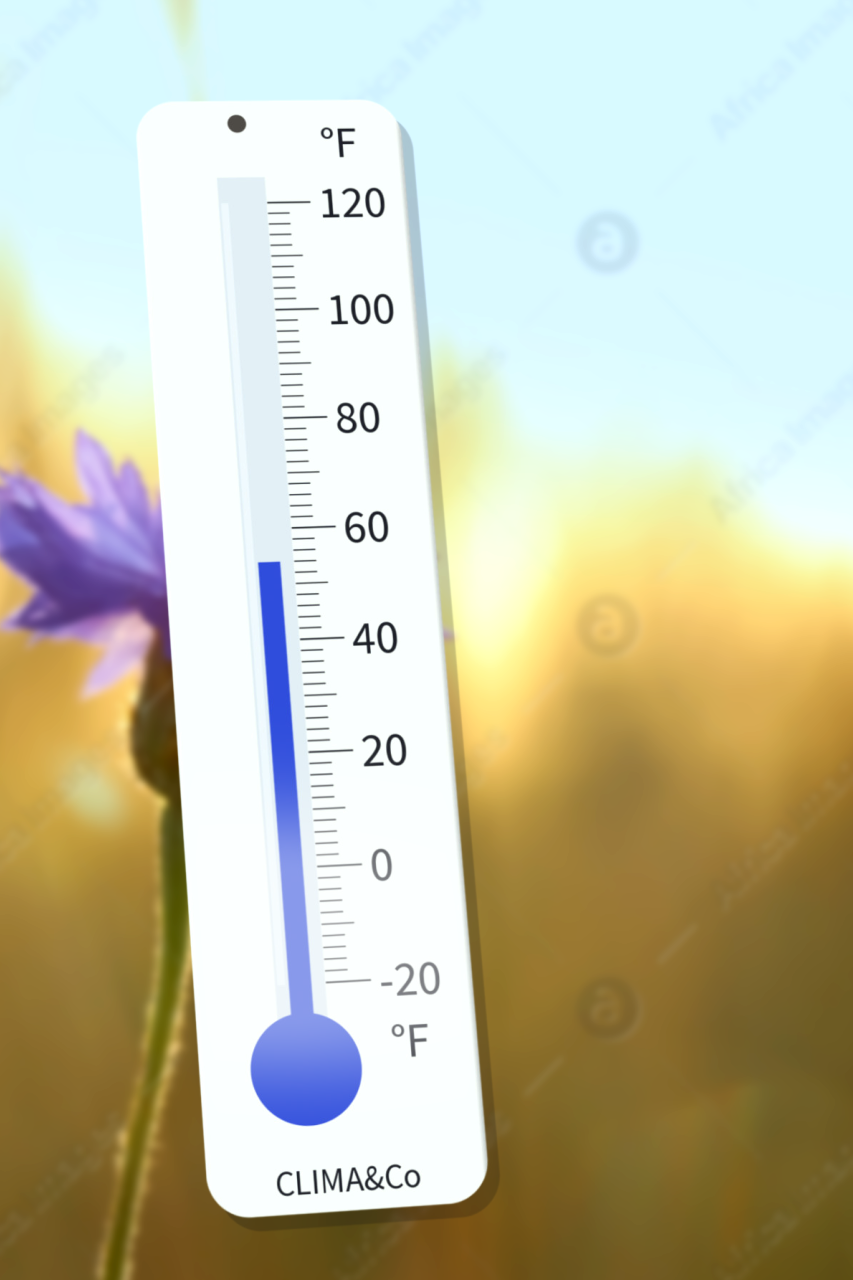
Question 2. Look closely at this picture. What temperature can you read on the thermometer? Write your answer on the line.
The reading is 54 °F
